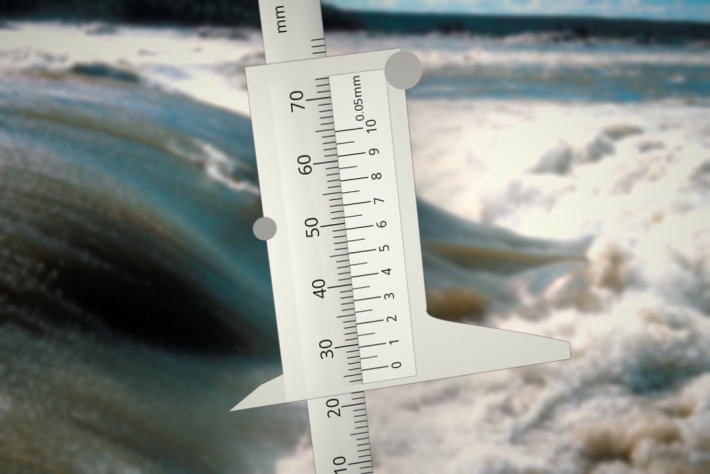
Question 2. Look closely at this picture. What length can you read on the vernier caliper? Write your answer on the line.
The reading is 25.6 mm
